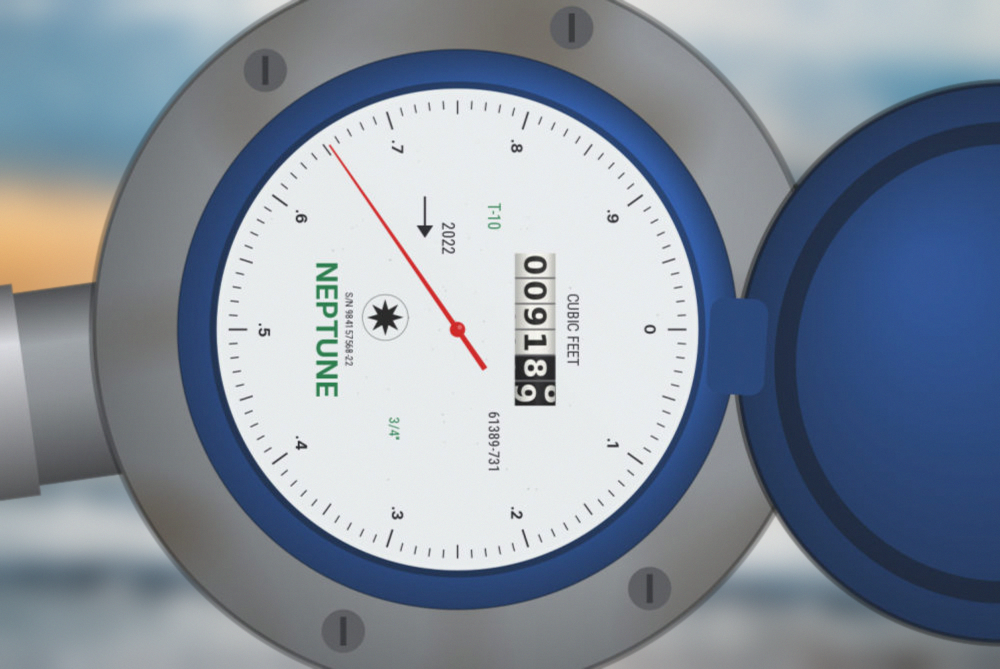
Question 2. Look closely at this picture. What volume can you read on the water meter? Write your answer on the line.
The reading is 9188.65 ft³
